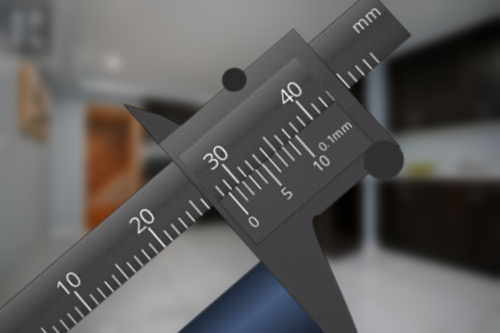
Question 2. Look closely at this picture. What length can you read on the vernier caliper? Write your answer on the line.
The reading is 28.6 mm
